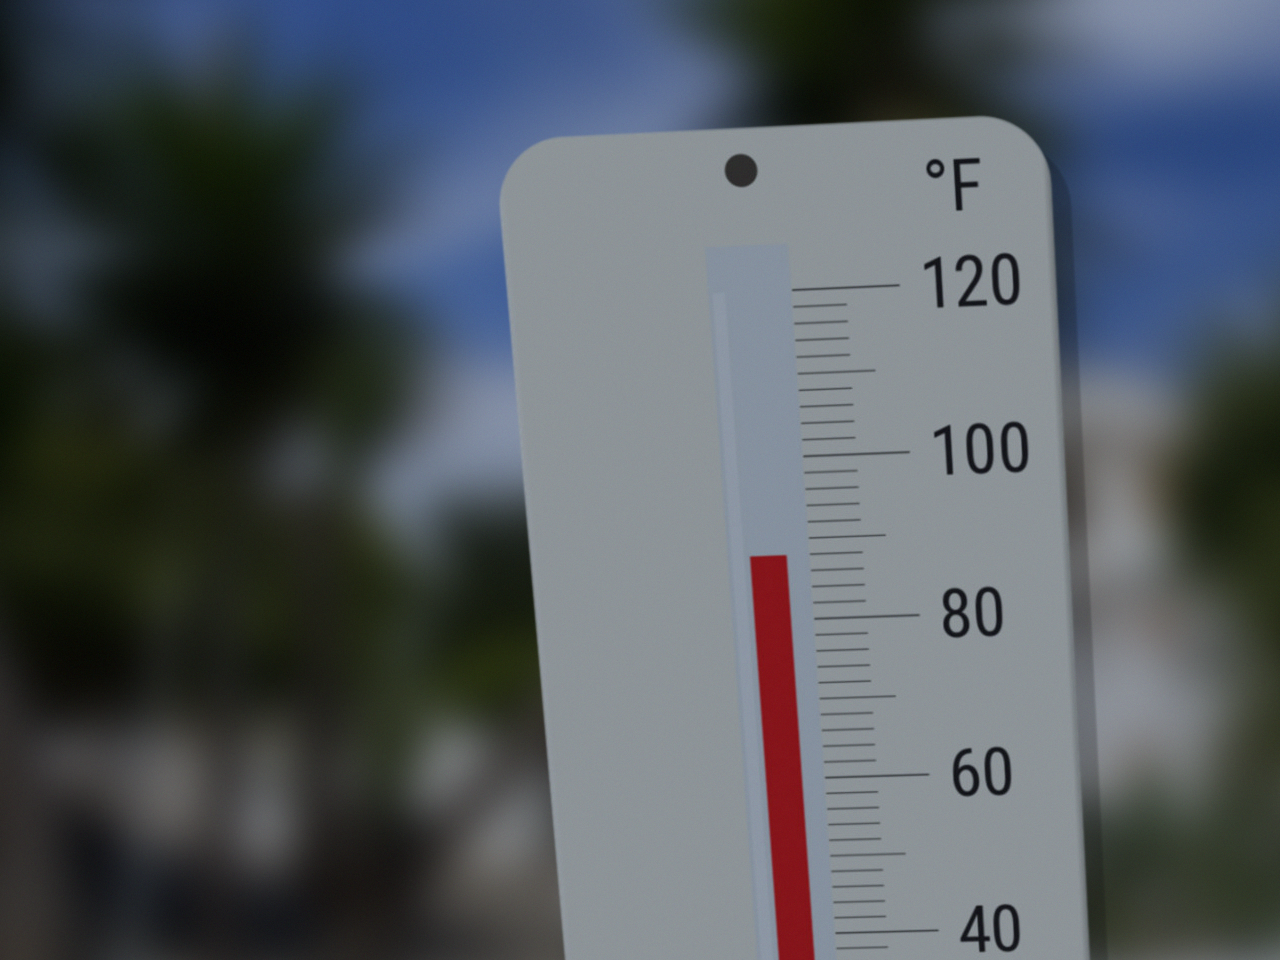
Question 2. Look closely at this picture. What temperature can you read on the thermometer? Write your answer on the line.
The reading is 88 °F
